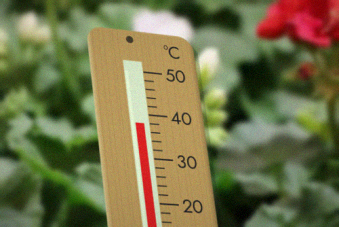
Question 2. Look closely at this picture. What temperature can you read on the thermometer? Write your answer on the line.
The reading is 38 °C
